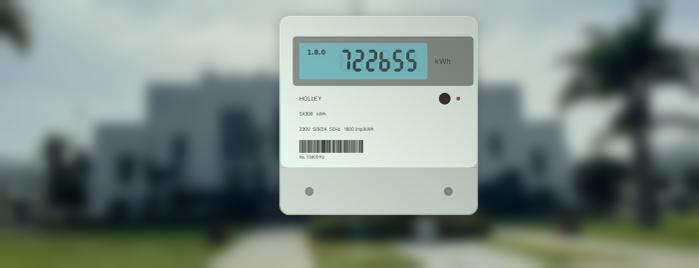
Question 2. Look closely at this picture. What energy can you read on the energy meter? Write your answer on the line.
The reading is 722655 kWh
